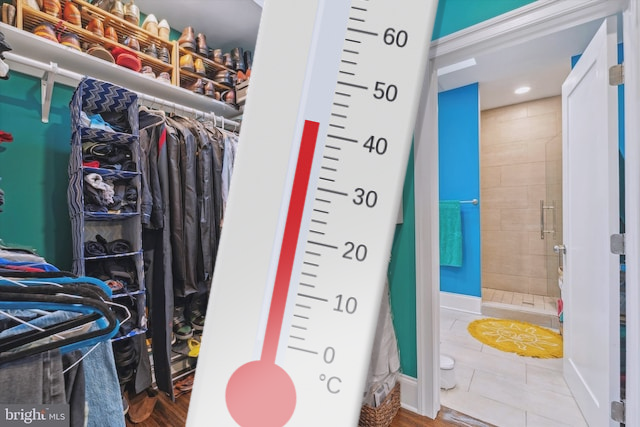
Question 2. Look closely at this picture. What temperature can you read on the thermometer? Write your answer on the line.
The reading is 42 °C
